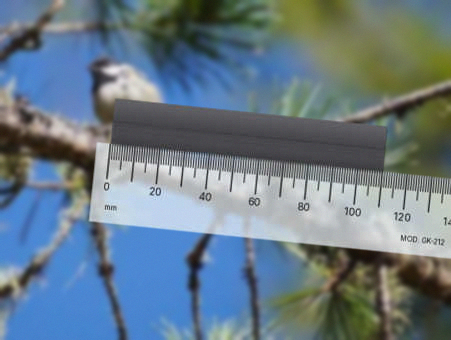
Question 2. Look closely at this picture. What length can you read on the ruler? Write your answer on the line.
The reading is 110 mm
